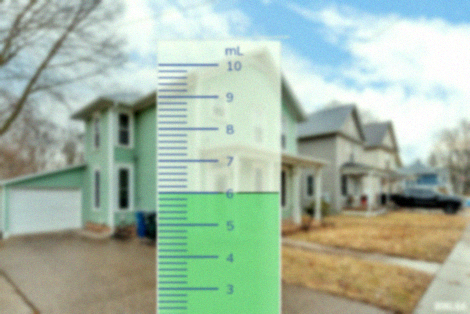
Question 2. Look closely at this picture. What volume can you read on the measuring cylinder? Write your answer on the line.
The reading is 6 mL
